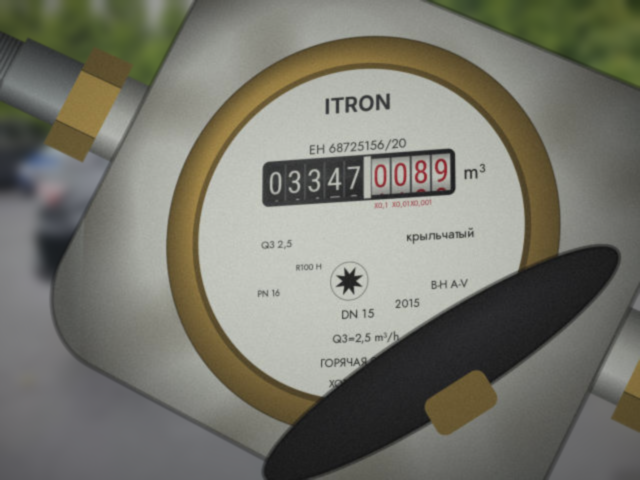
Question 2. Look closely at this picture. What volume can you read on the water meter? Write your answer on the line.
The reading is 3347.0089 m³
